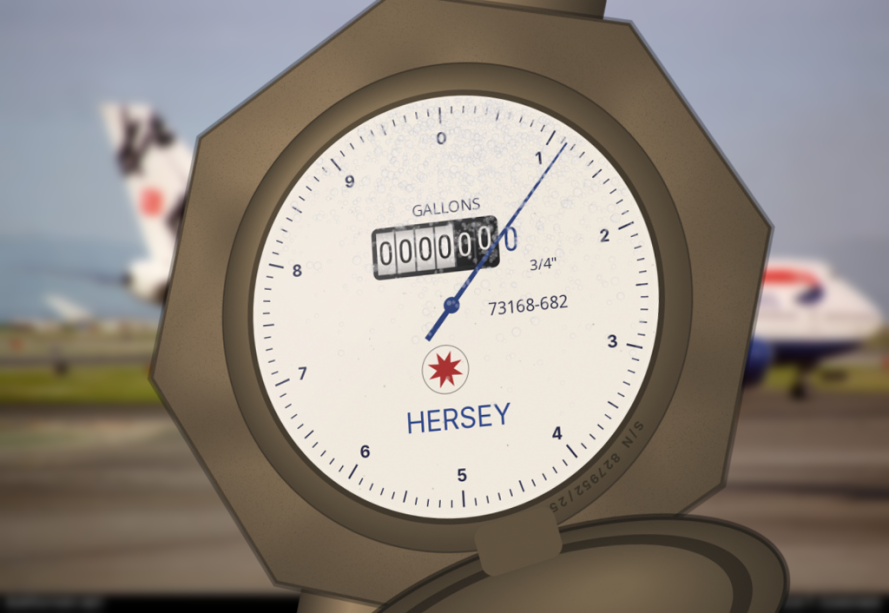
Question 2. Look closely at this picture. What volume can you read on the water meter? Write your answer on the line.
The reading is 1.1 gal
